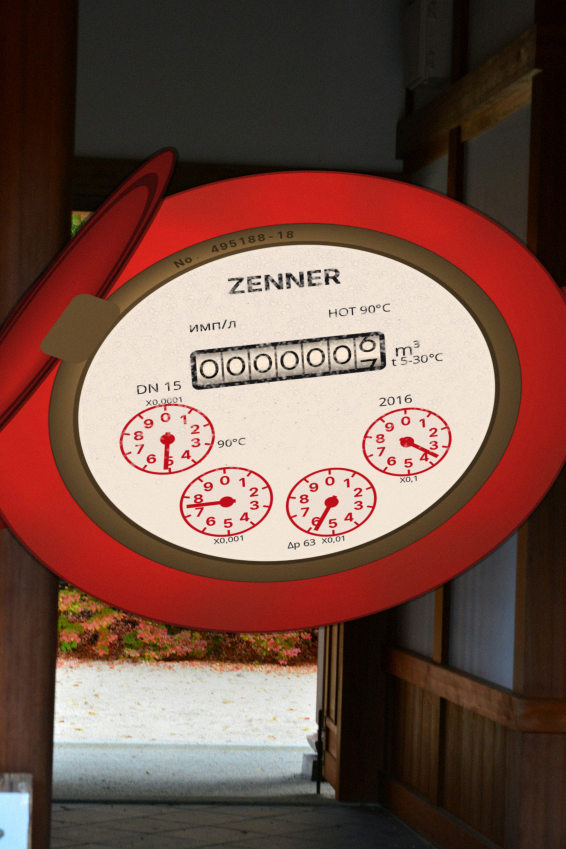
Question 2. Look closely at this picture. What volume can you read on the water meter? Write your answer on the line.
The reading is 6.3575 m³
